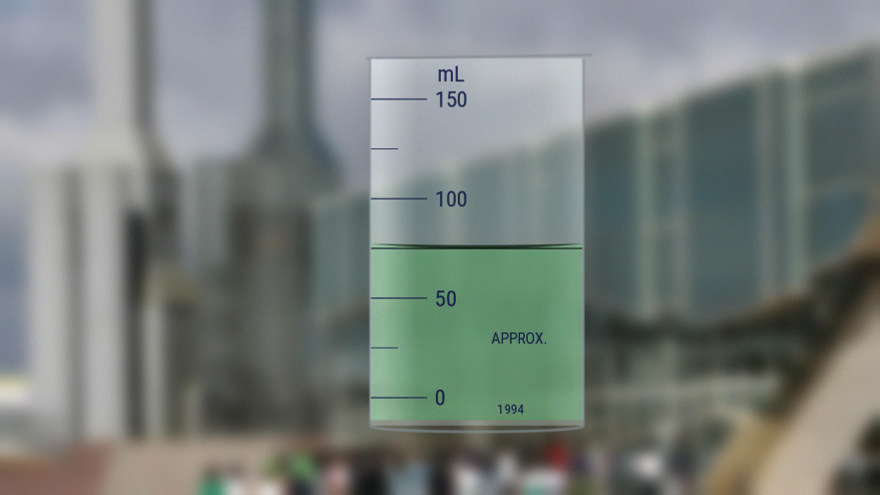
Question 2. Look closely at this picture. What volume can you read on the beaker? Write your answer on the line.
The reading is 75 mL
